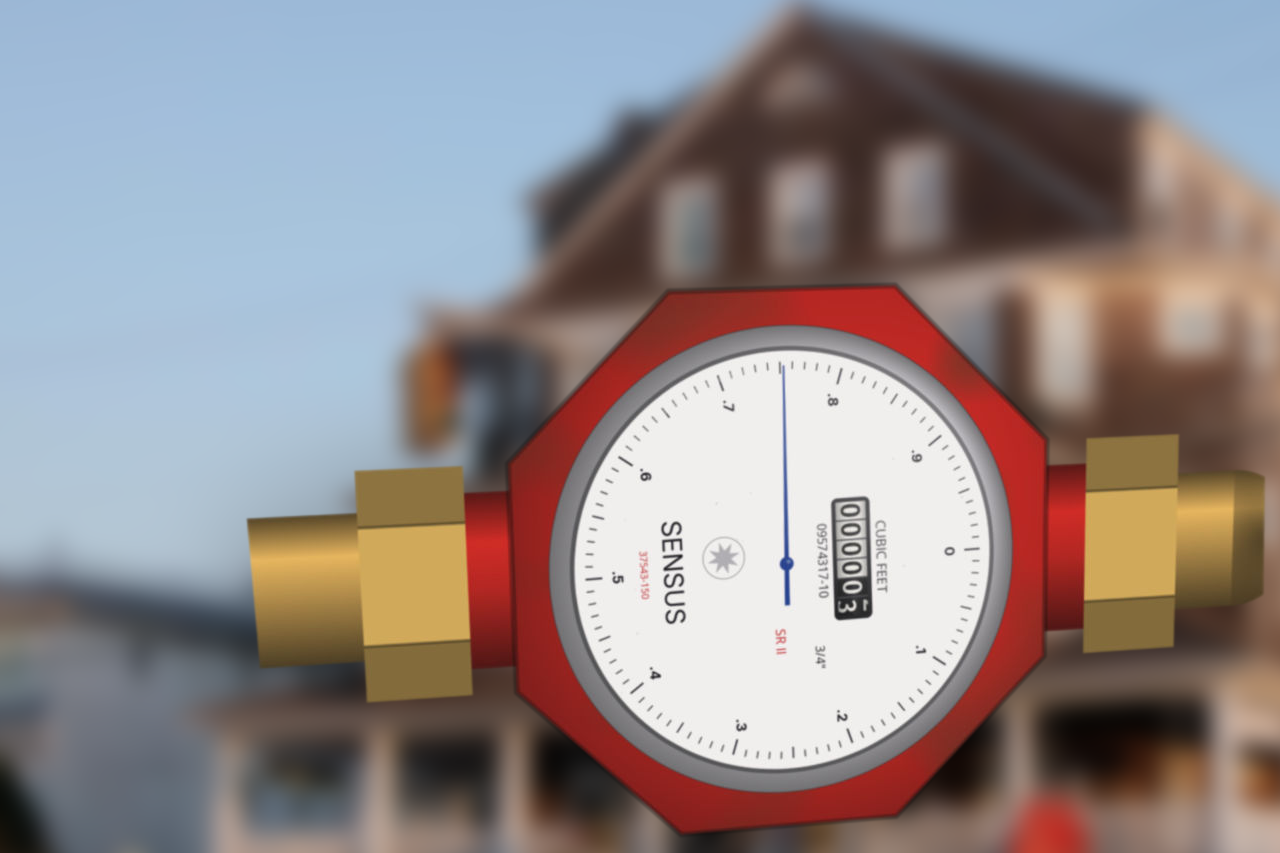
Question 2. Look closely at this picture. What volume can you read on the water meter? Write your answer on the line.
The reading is 2.75 ft³
